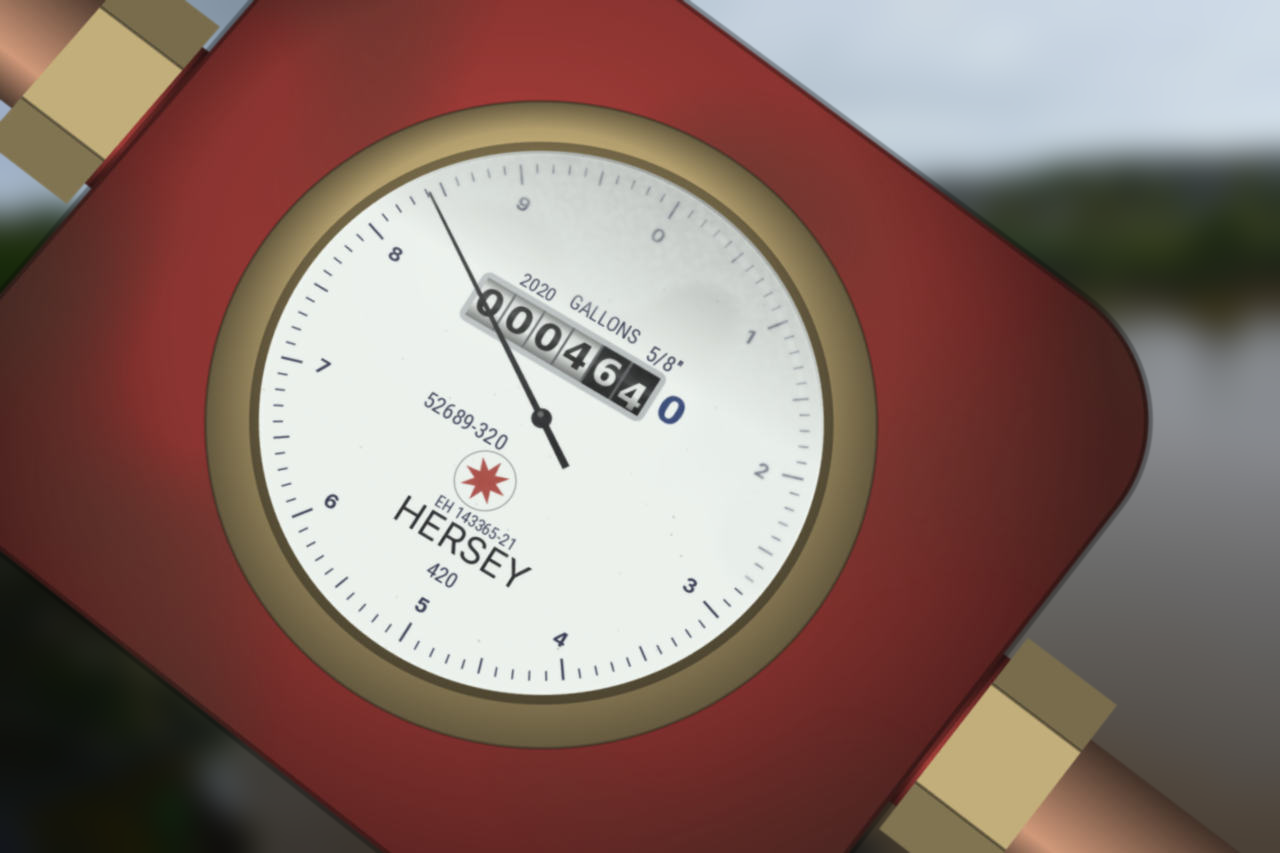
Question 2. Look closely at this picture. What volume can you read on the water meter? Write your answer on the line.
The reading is 4638.4 gal
